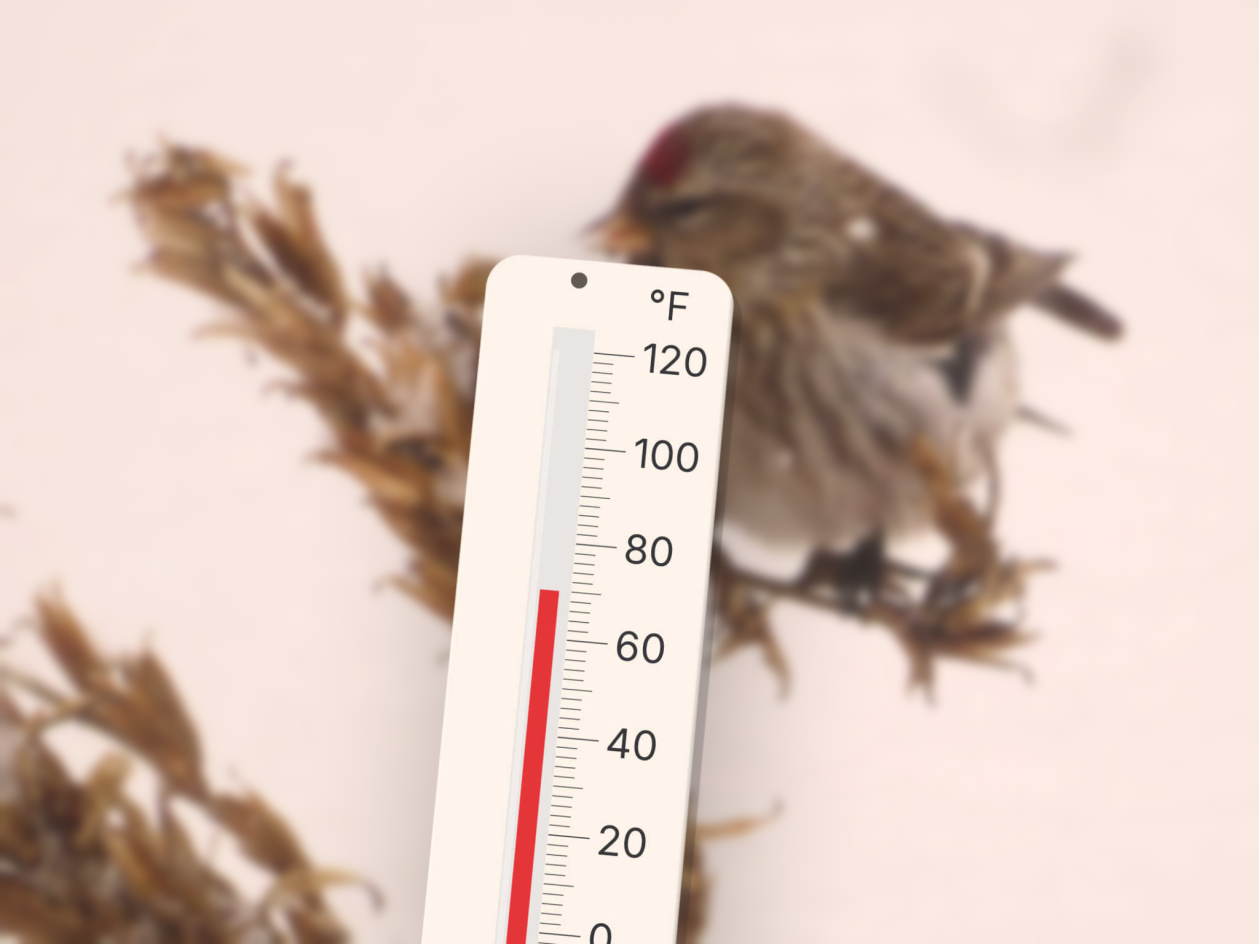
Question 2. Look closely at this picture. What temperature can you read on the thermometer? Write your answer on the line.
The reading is 70 °F
